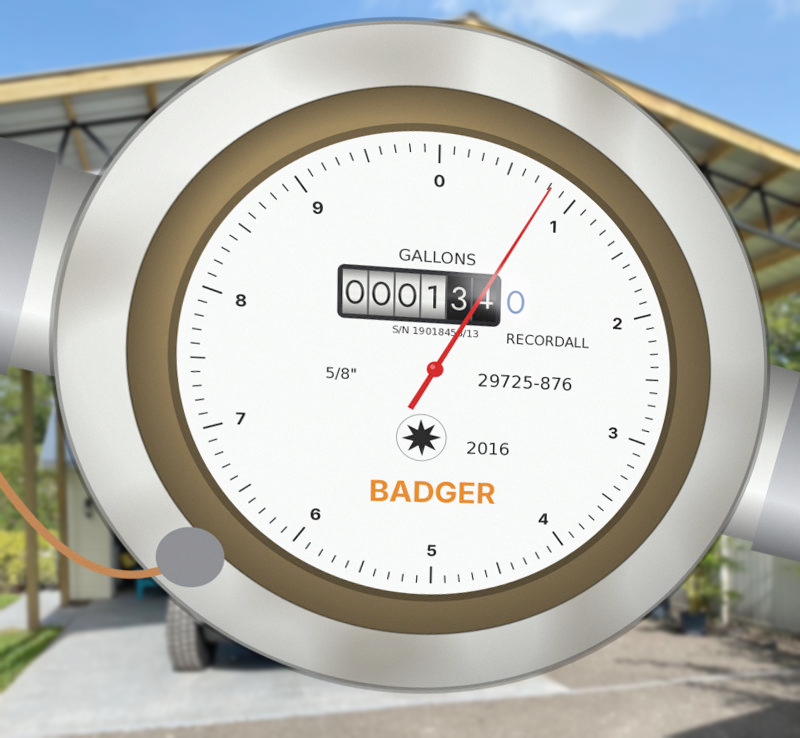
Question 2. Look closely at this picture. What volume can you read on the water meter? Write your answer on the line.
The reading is 1340.8 gal
